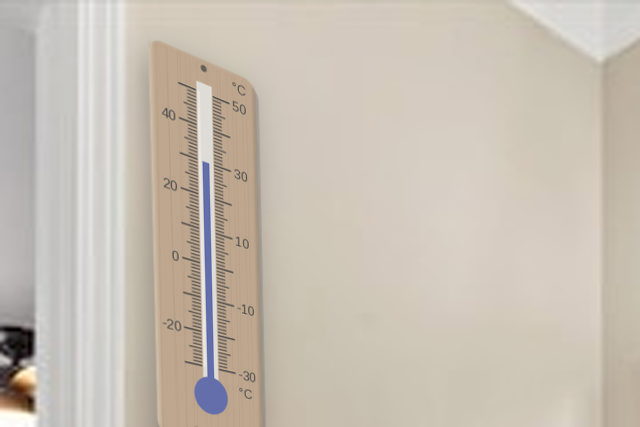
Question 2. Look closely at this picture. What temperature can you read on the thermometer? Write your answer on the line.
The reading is 30 °C
